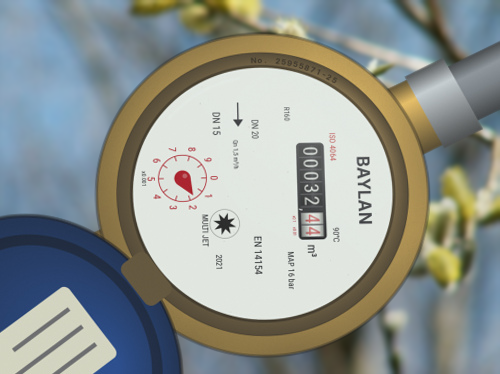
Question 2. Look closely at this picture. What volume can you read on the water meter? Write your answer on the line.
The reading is 32.441 m³
